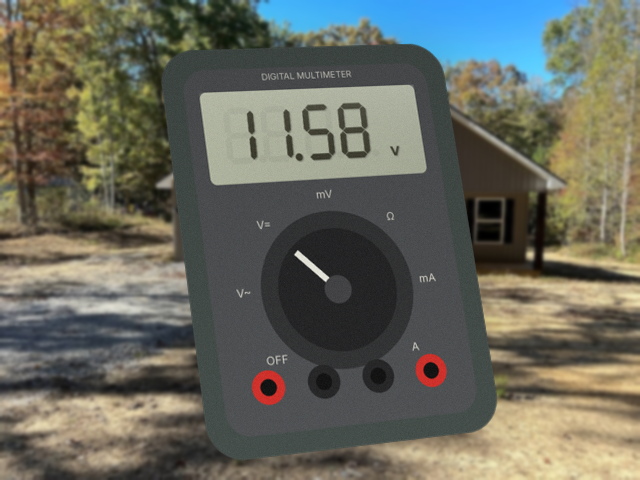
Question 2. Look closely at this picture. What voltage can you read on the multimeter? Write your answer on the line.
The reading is 11.58 V
